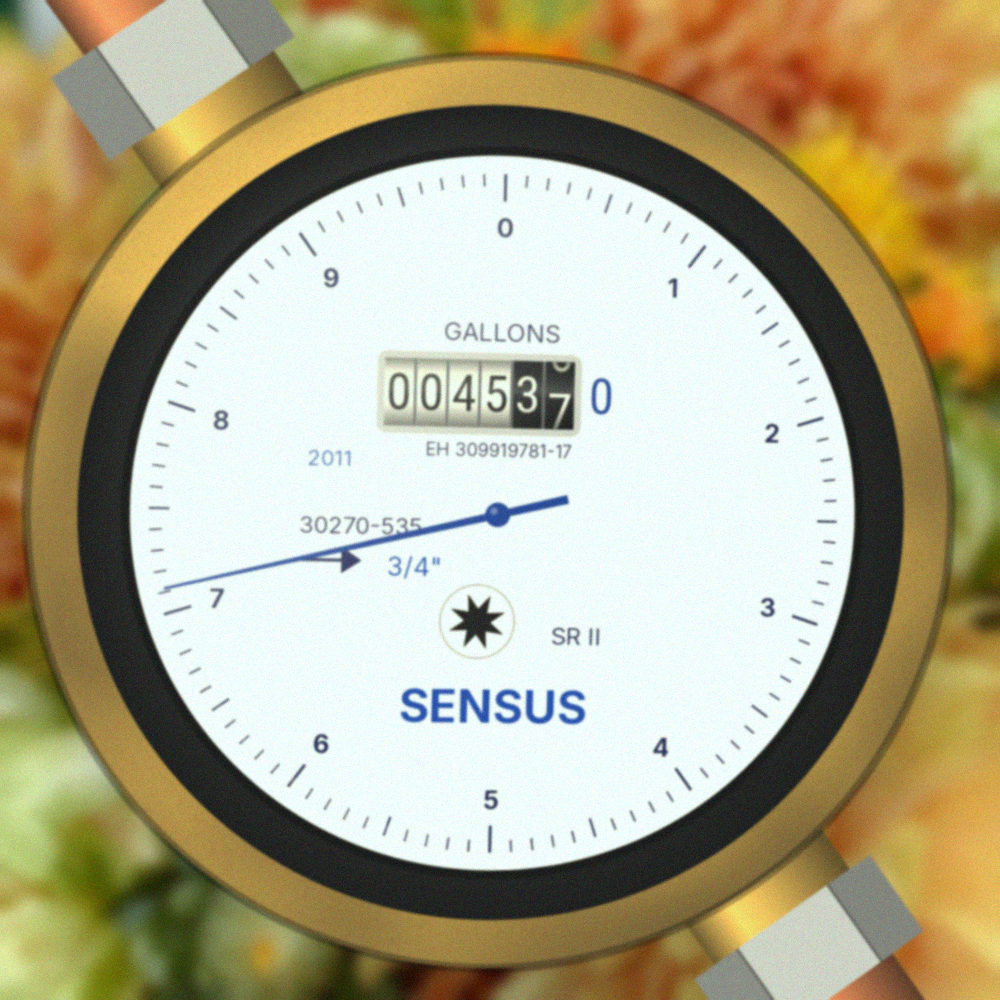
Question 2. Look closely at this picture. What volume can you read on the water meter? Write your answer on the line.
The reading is 45367.1 gal
